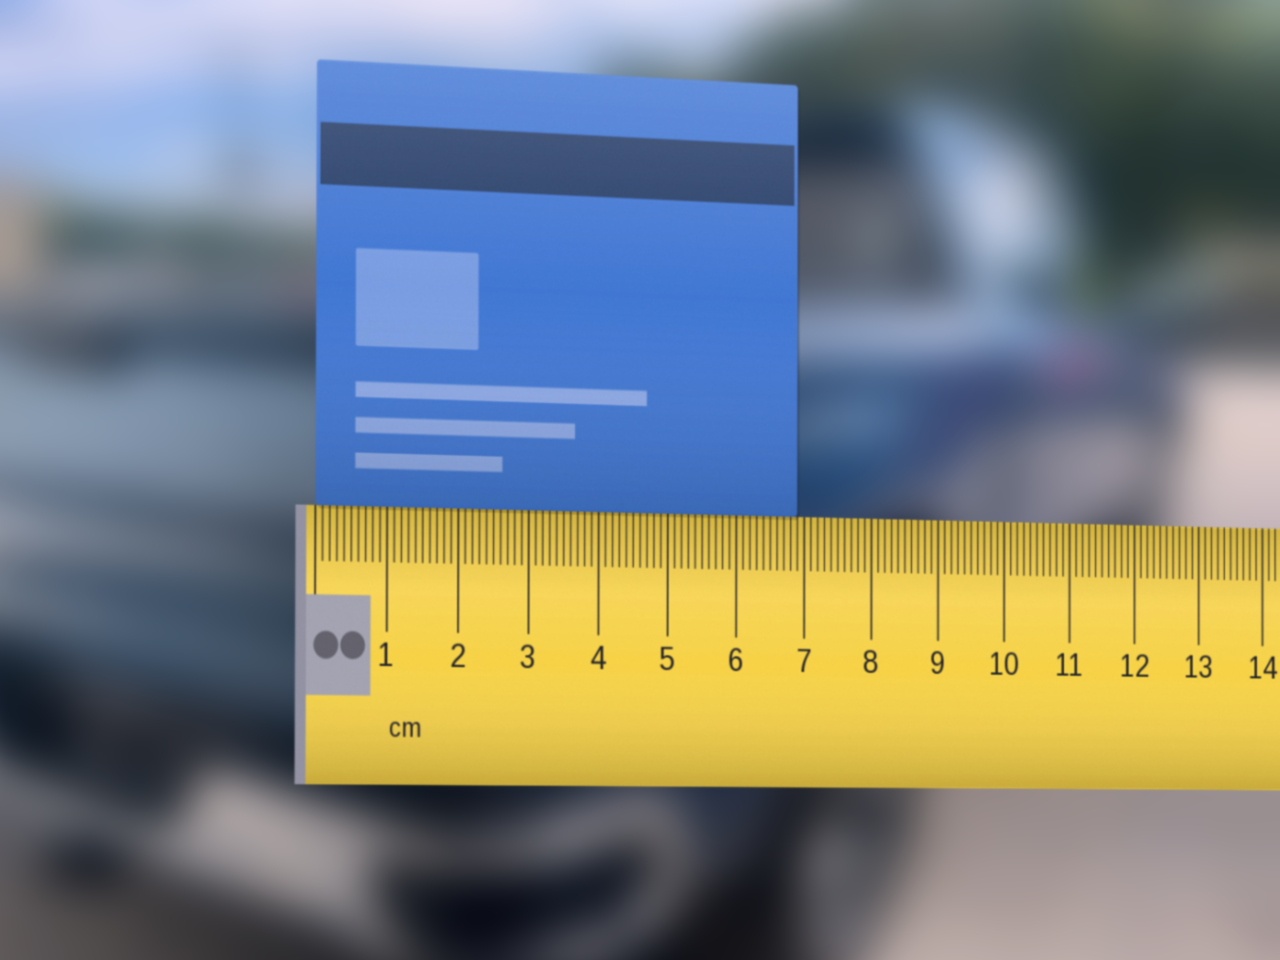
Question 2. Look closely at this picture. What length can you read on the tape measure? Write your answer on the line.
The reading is 6.9 cm
